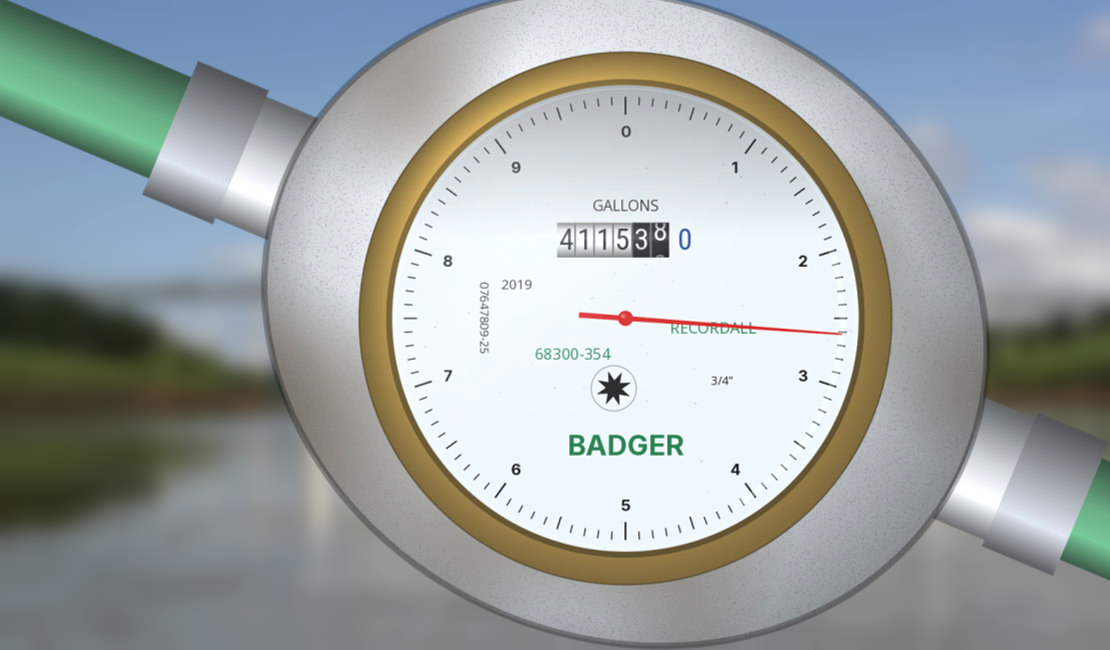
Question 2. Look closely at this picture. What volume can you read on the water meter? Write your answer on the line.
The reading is 4115382.6 gal
